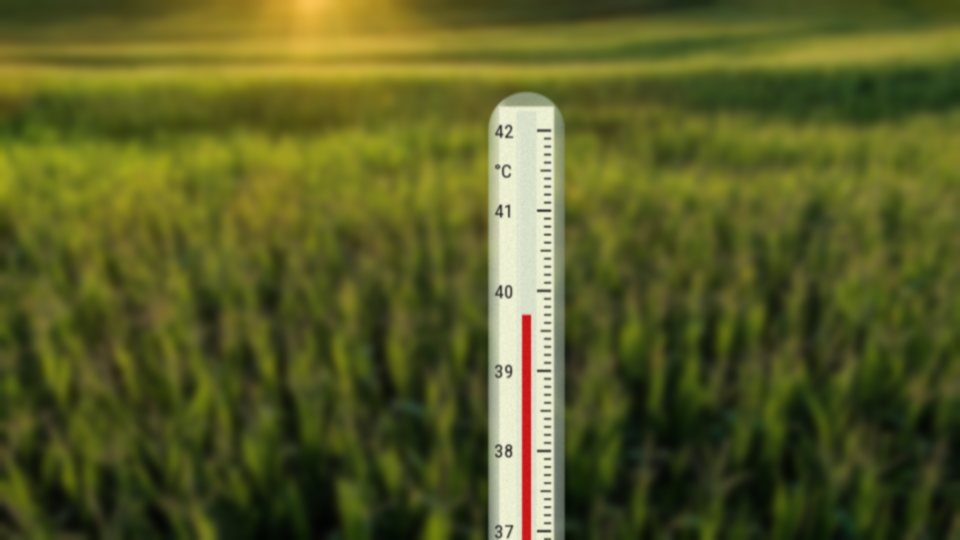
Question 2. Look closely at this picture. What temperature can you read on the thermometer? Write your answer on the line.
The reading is 39.7 °C
